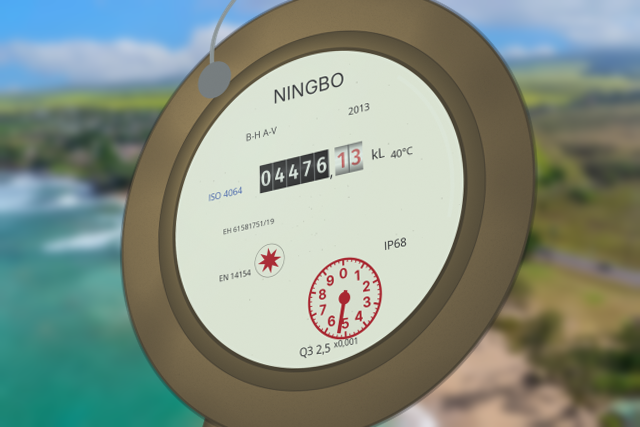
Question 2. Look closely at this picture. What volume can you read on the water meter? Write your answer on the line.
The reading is 4476.135 kL
